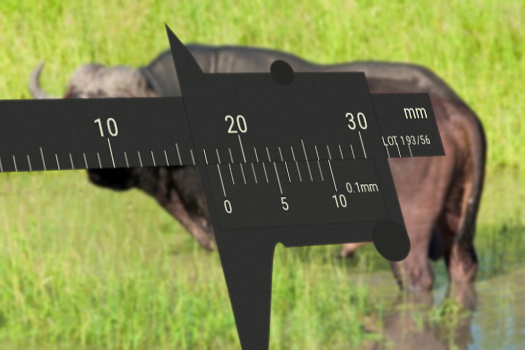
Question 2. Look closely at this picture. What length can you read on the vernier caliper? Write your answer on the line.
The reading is 17.8 mm
